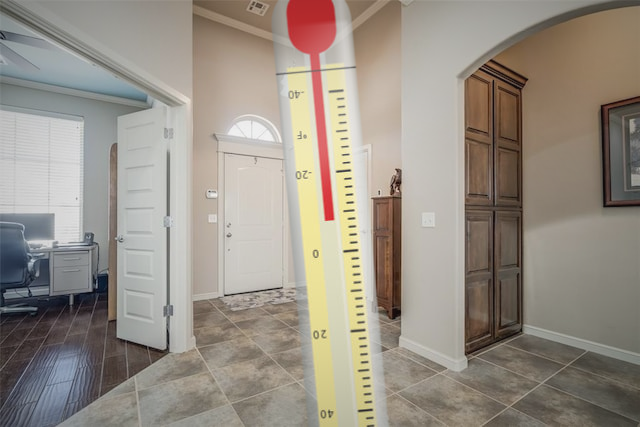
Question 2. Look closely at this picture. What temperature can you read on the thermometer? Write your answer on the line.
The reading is -8 °F
